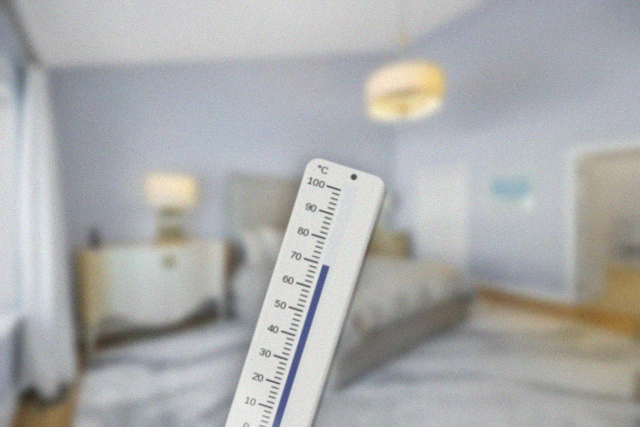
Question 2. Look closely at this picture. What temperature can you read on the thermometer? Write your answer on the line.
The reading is 70 °C
